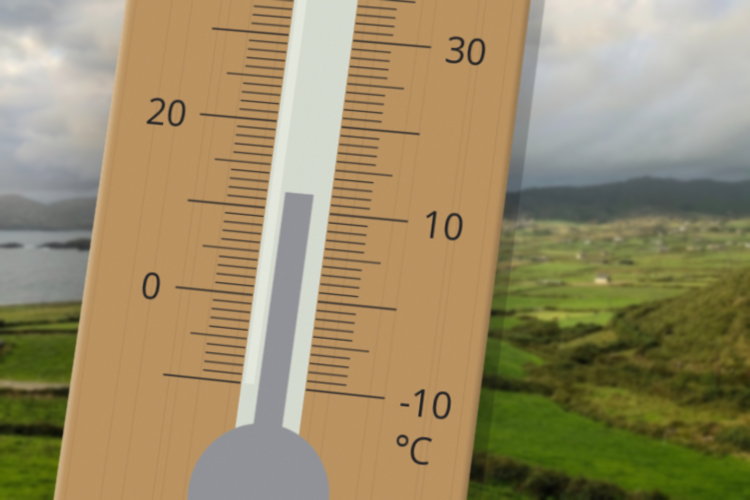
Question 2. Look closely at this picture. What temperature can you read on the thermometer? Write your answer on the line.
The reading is 12 °C
